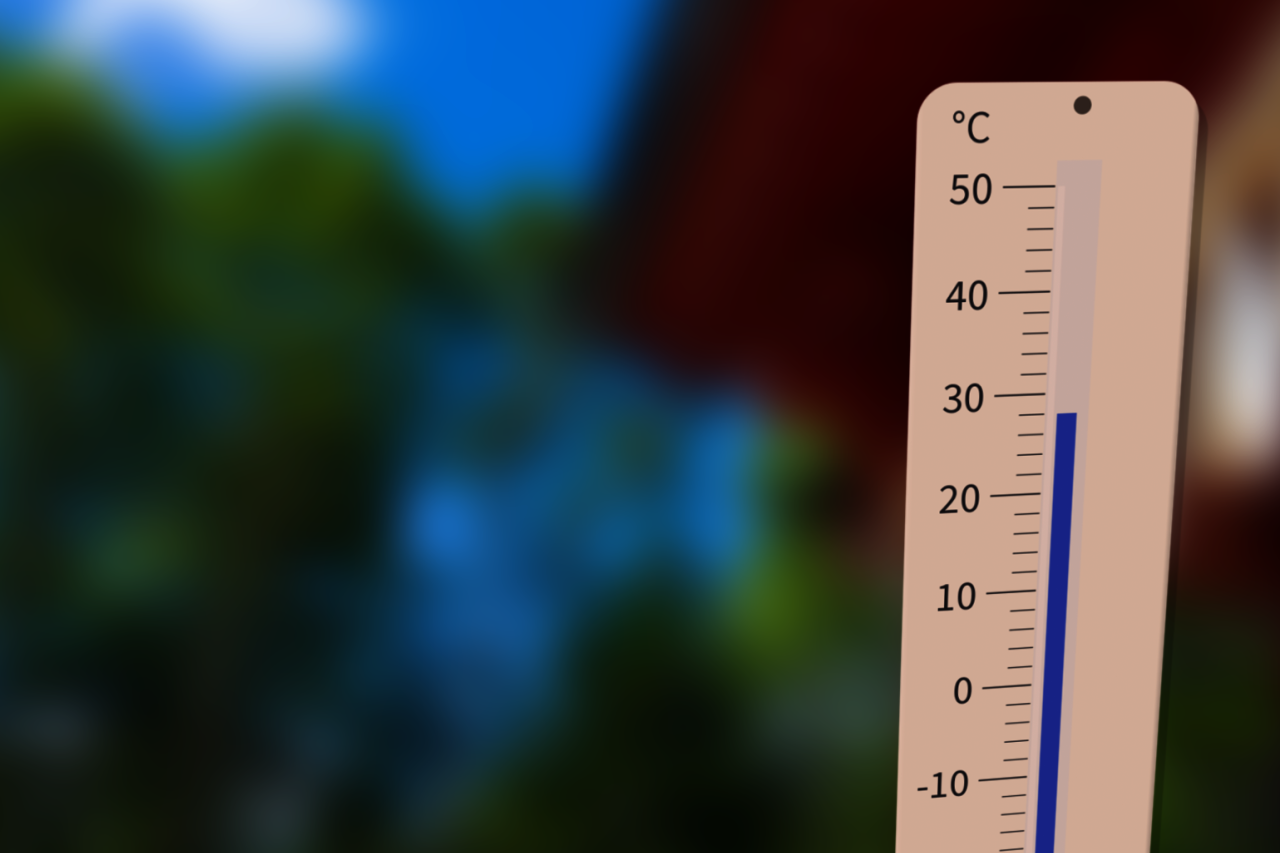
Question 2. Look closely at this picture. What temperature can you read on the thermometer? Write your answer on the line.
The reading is 28 °C
